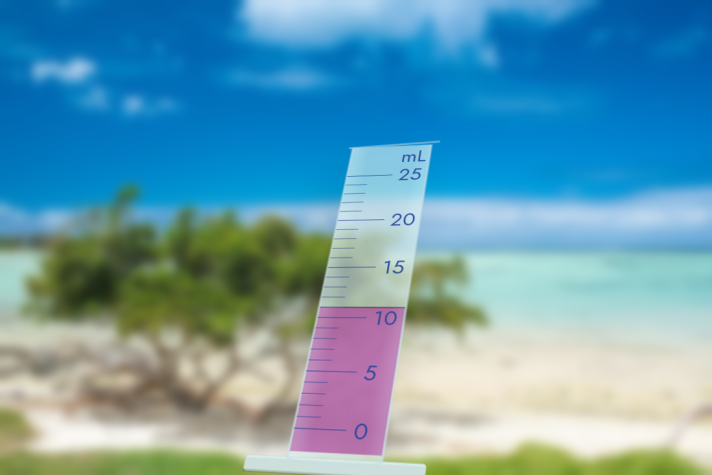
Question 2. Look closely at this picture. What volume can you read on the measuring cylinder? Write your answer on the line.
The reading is 11 mL
